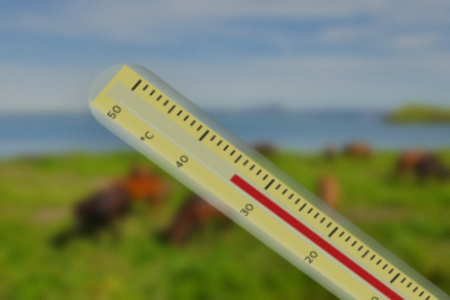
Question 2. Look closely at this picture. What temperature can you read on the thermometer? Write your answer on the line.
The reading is 34 °C
